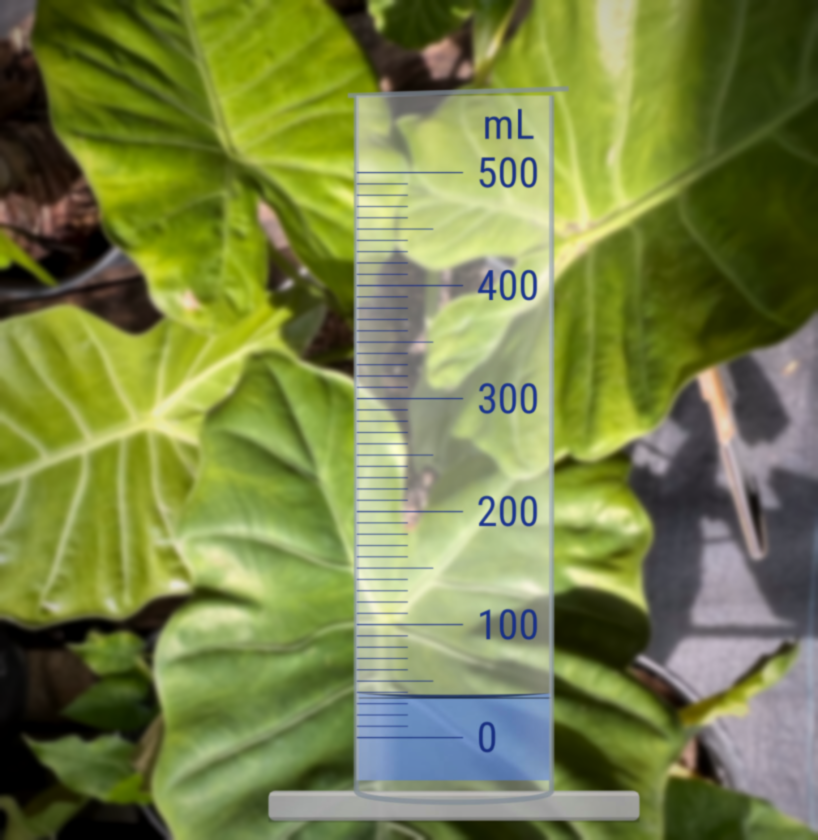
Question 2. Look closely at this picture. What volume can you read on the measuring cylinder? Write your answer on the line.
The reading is 35 mL
